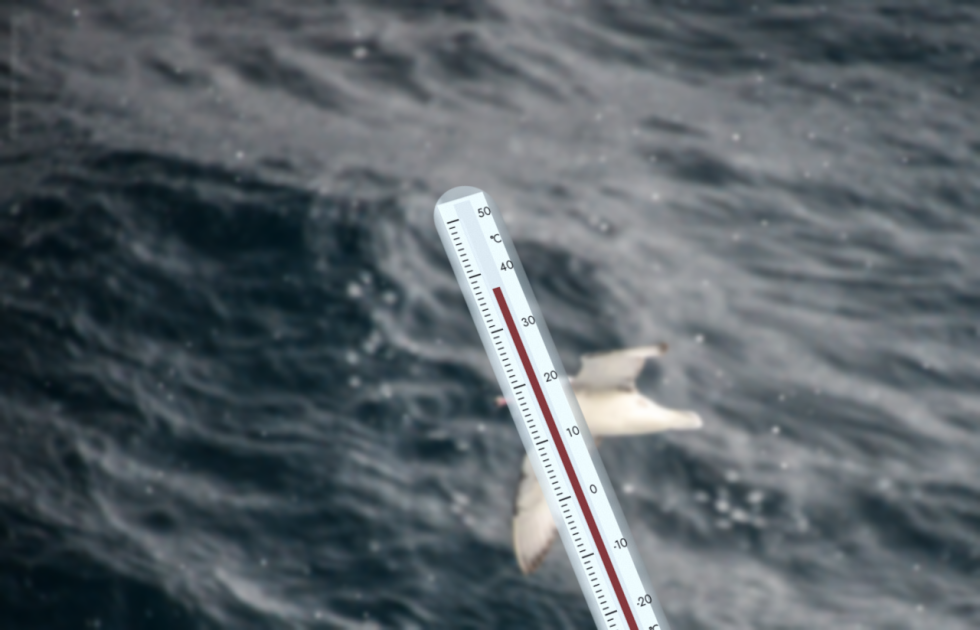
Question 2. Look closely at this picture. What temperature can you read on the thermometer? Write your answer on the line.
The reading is 37 °C
